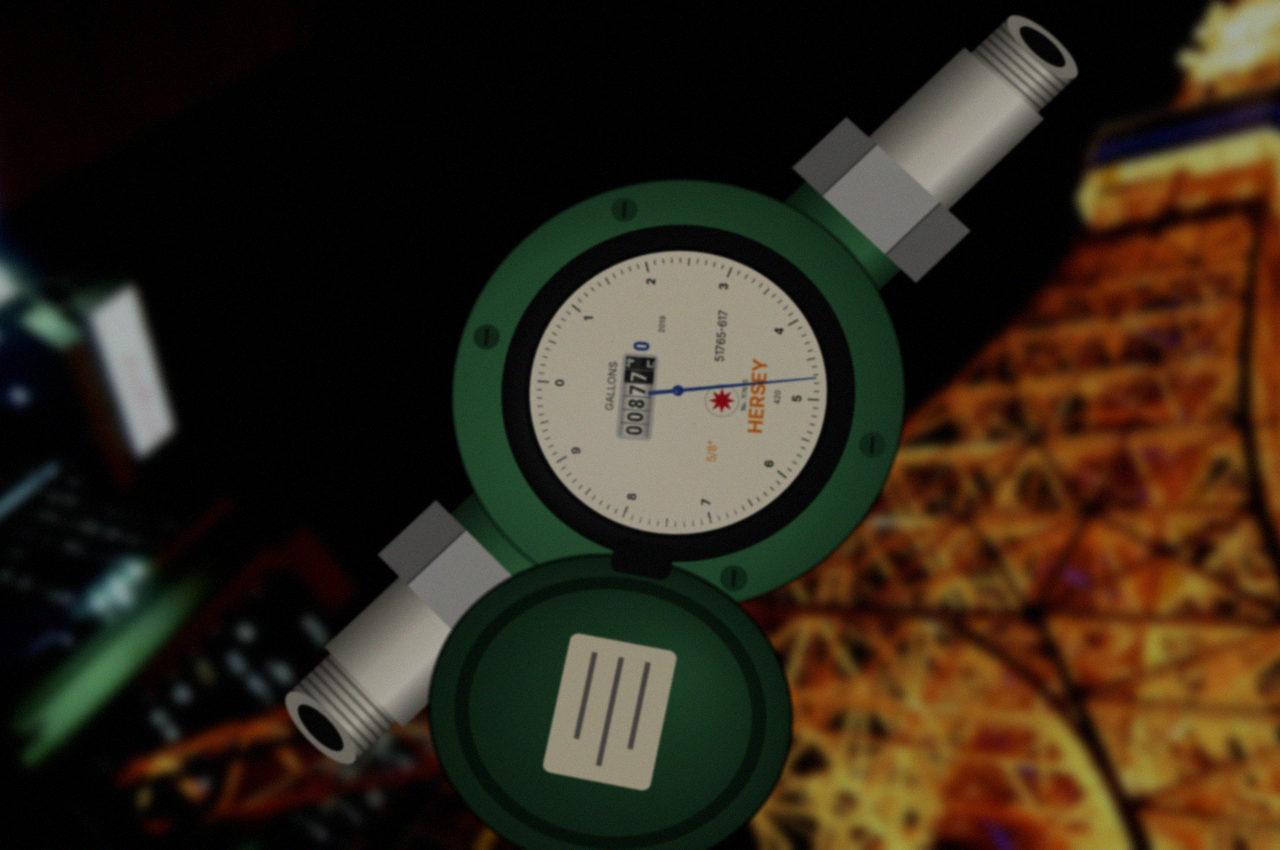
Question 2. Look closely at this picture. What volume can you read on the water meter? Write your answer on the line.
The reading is 87744.7 gal
